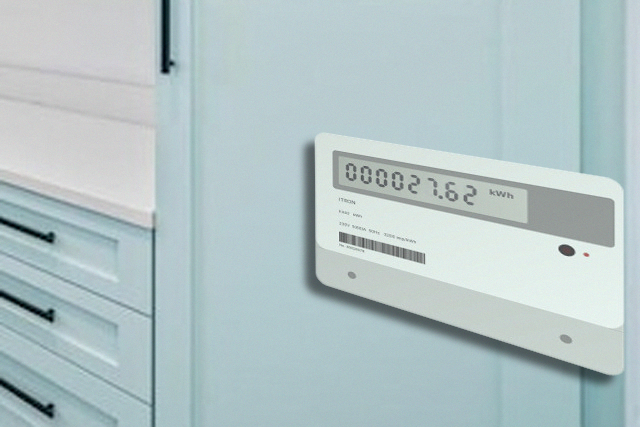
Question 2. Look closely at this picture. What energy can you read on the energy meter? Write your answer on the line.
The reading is 27.62 kWh
